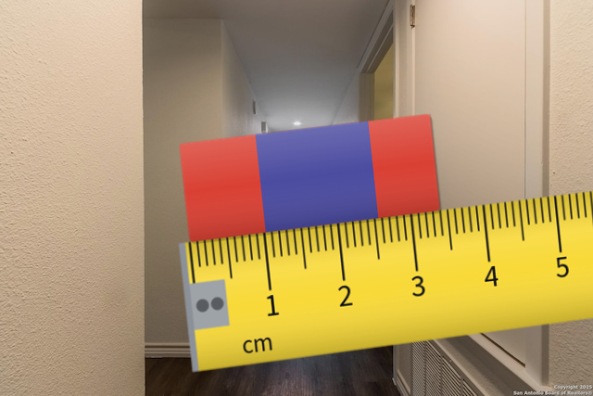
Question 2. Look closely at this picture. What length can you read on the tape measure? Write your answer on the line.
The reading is 3.4 cm
